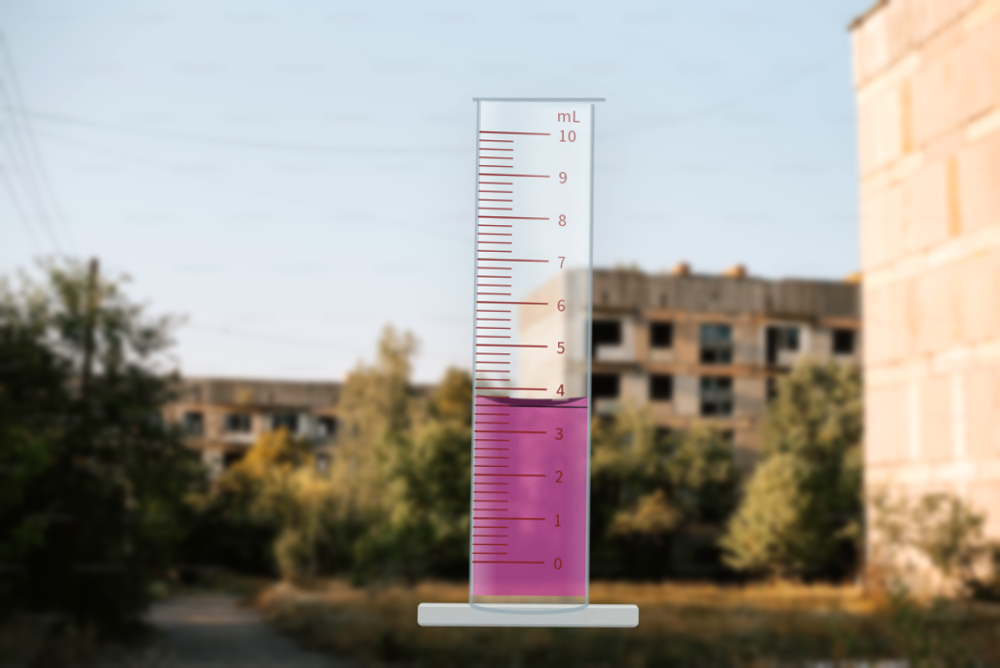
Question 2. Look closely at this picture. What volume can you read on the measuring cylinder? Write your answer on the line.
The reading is 3.6 mL
